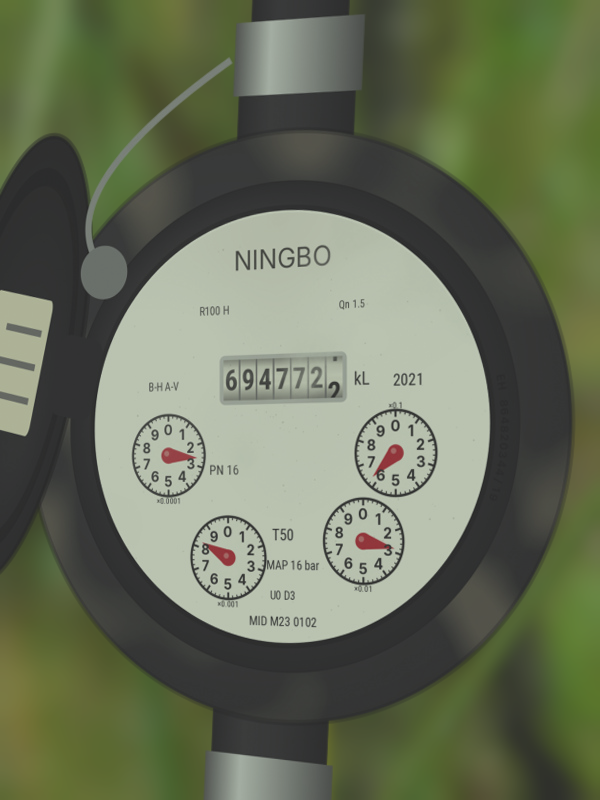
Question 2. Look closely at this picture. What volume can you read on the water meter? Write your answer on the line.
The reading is 6947721.6282 kL
